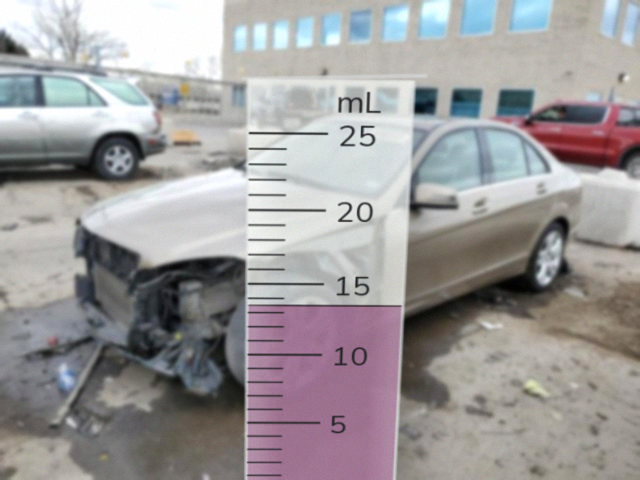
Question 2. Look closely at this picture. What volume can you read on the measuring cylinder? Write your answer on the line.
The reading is 13.5 mL
